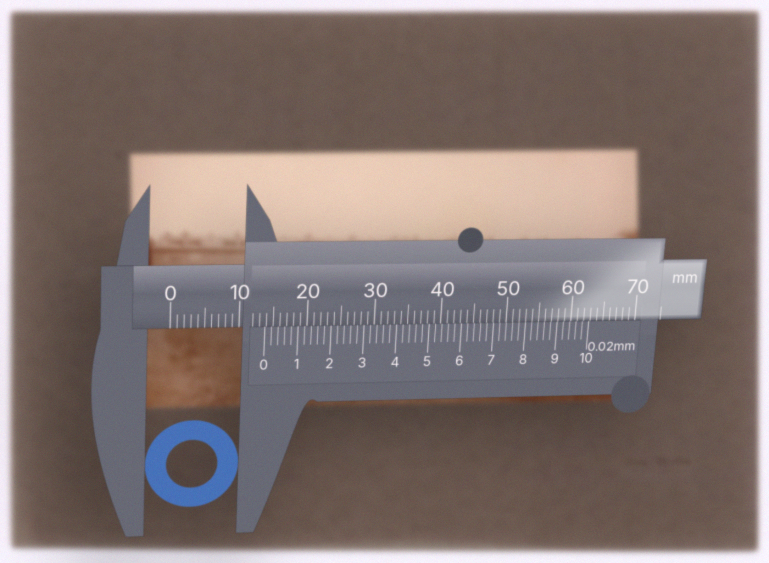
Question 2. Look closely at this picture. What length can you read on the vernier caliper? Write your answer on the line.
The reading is 13.8 mm
